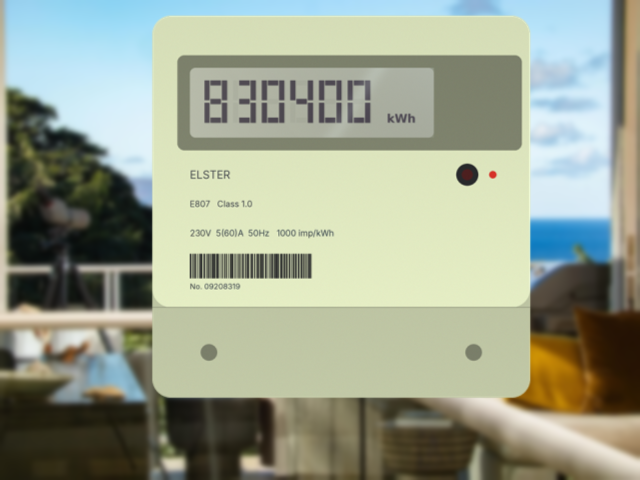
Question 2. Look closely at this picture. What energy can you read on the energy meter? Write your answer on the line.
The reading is 830400 kWh
